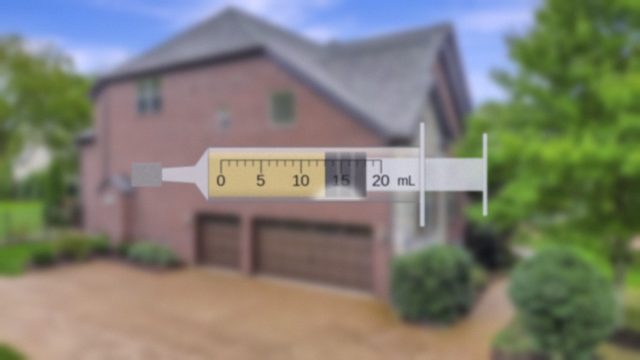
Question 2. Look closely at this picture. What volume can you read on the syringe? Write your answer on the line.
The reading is 13 mL
